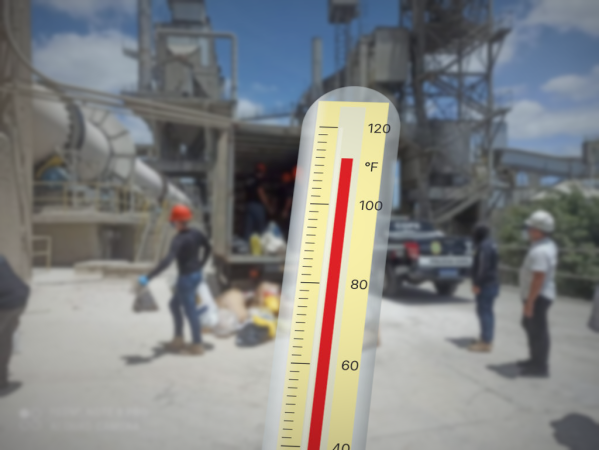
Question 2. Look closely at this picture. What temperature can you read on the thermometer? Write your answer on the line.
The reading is 112 °F
